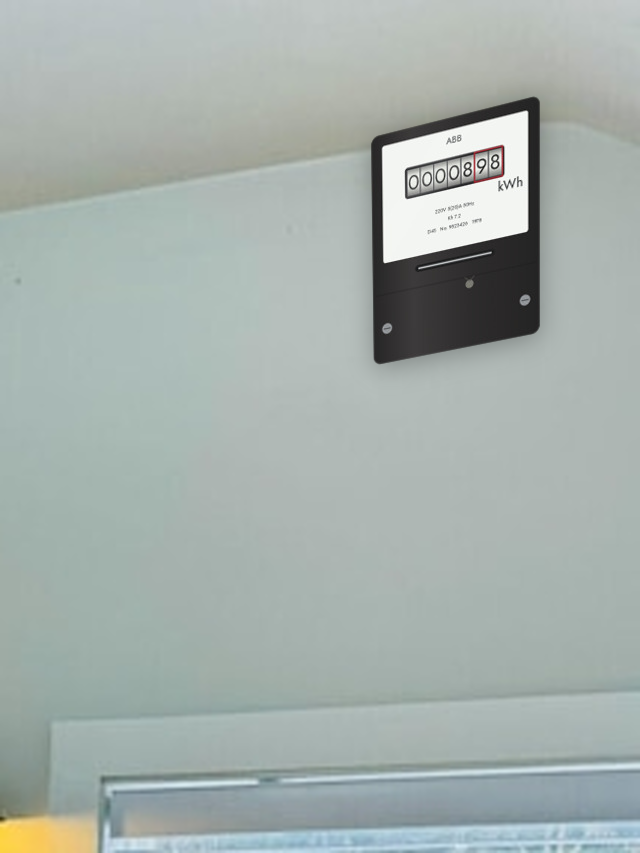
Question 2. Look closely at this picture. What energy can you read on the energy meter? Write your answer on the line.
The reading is 8.98 kWh
